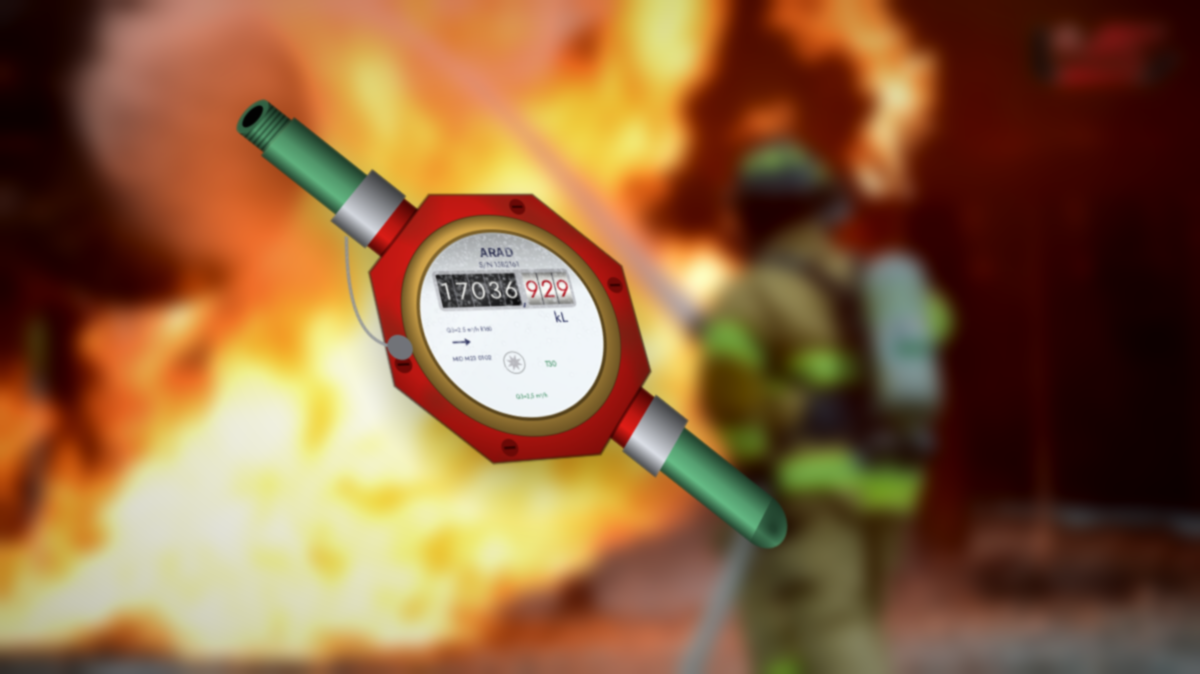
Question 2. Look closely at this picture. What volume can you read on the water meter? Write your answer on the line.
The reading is 17036.929 kL
